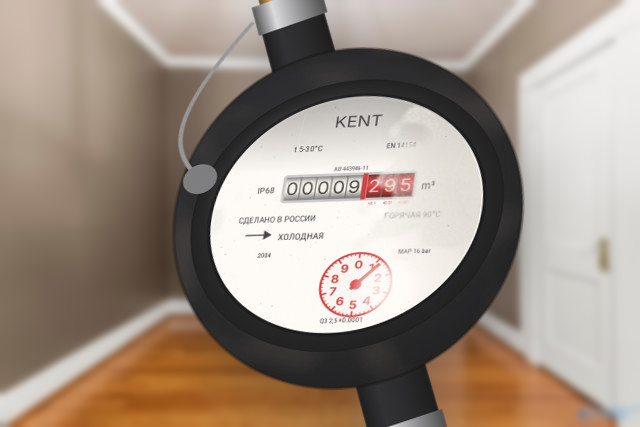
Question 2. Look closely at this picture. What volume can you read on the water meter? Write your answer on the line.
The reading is 9.2951 m³
